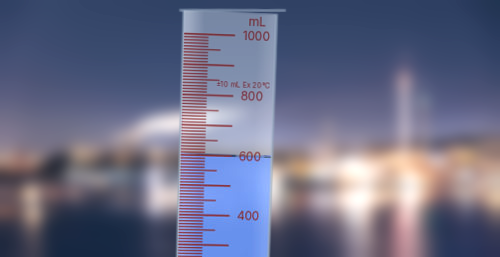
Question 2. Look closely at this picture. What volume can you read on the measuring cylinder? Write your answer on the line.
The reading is 600 mL
